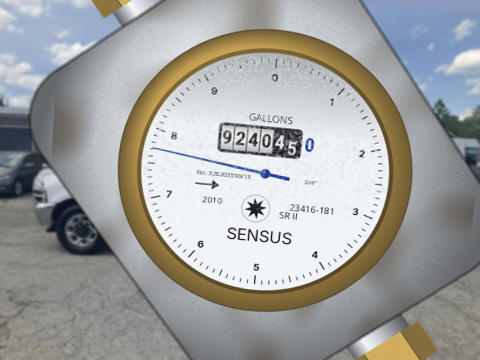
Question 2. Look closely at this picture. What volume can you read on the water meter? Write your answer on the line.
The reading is 9240447.7 gal
